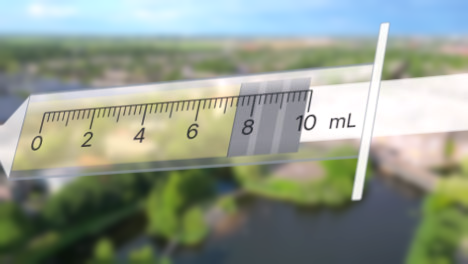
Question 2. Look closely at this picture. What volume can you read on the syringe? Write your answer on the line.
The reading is 7.4 mL
